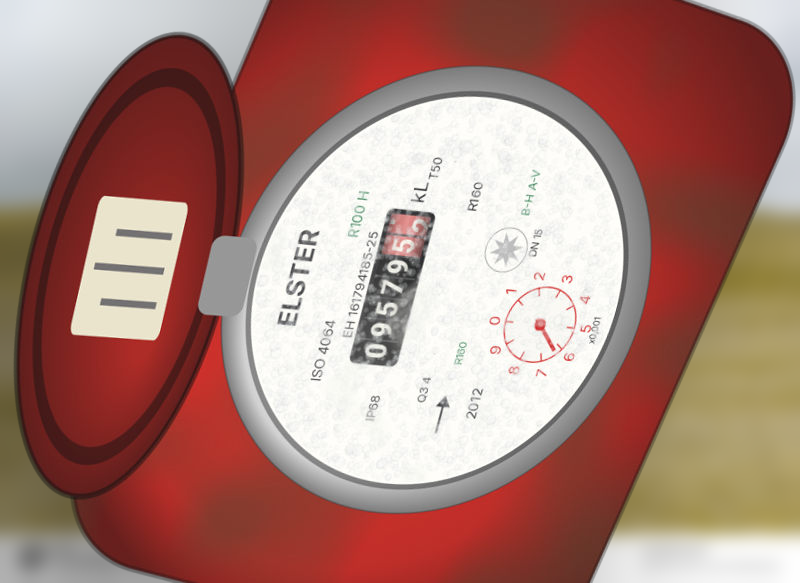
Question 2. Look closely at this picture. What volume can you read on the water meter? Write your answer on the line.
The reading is 9579.516 kL
